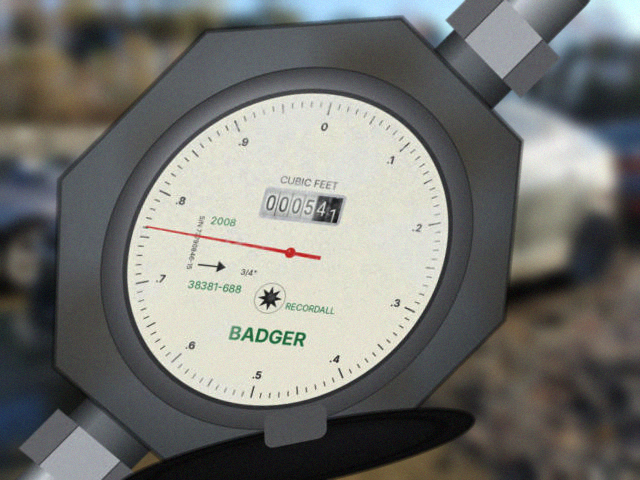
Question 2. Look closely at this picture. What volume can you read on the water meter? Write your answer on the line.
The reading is 540.76 ft³
